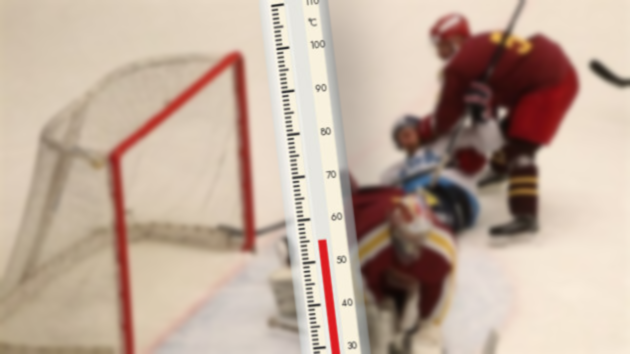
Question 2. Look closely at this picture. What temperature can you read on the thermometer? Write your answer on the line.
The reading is 55 °C
